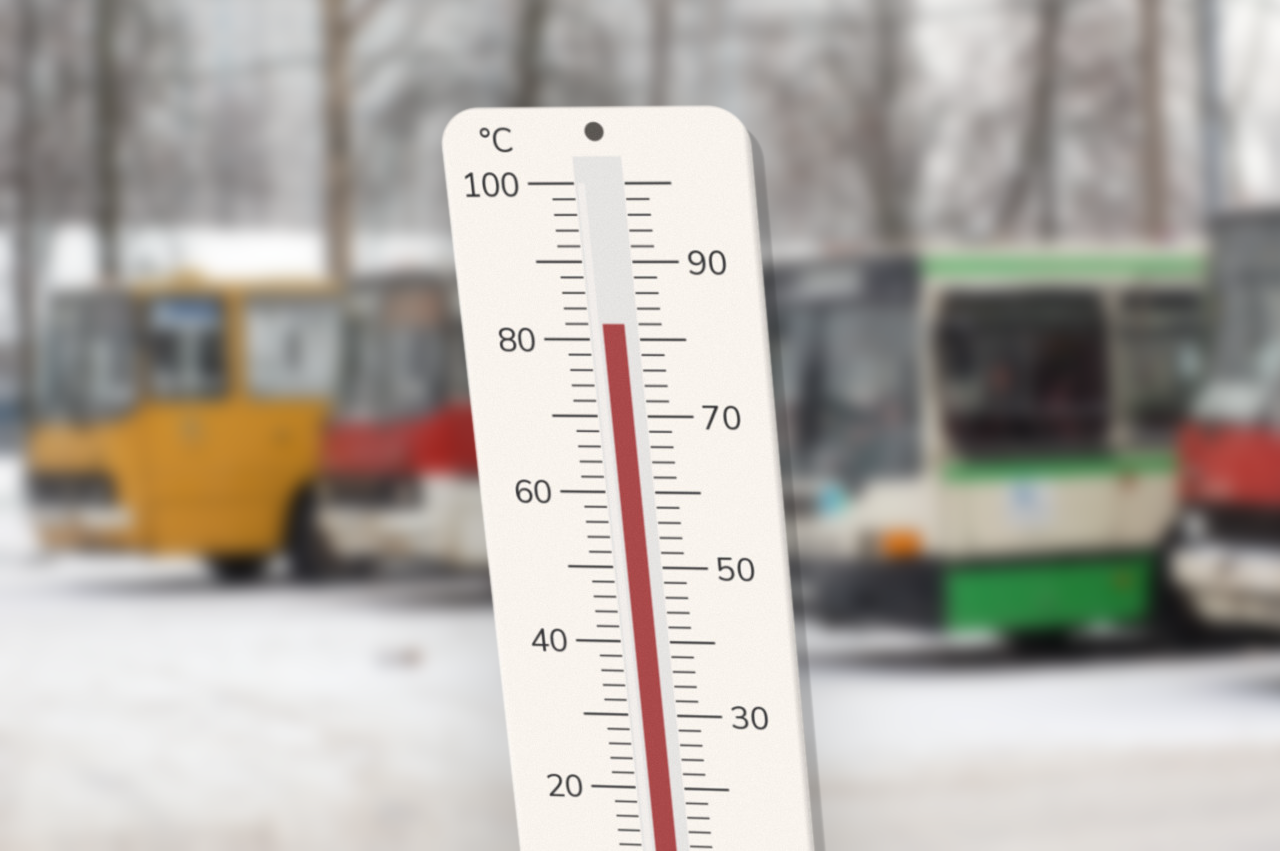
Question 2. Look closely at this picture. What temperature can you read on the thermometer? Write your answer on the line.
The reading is 82 °C
